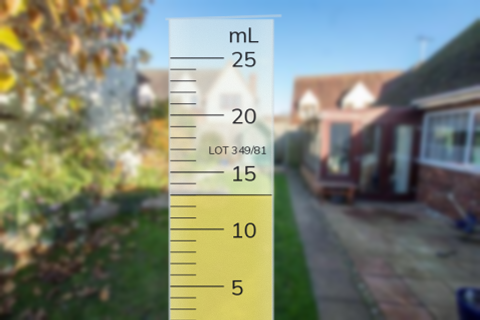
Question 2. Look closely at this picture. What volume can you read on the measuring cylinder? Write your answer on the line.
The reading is 13 mL
